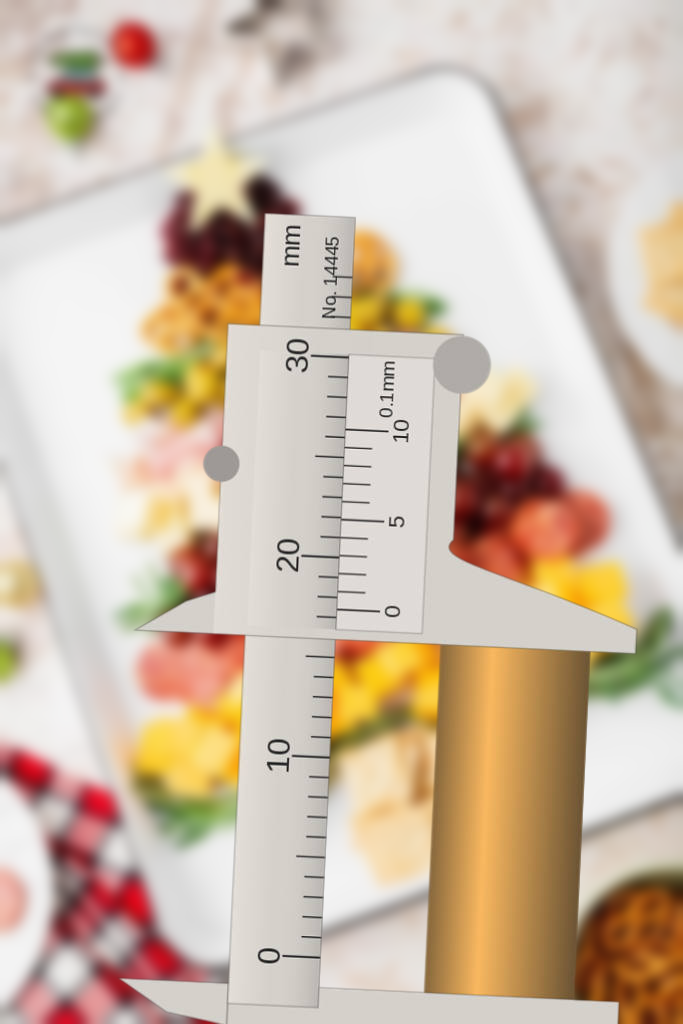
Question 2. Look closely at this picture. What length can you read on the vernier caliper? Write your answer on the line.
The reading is 17.4 mm
